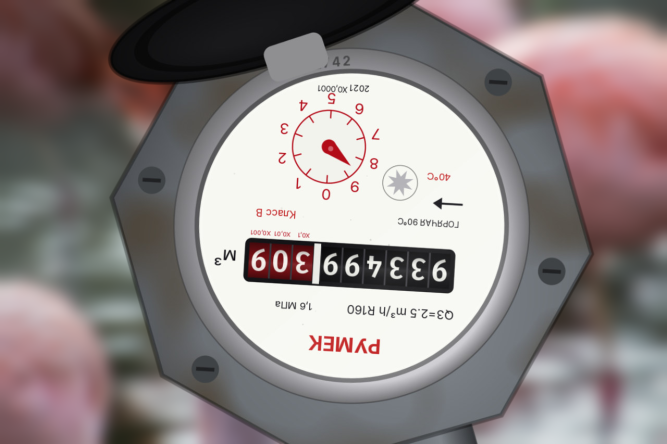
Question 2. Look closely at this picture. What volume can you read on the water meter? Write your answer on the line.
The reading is 933499.3098 m³
